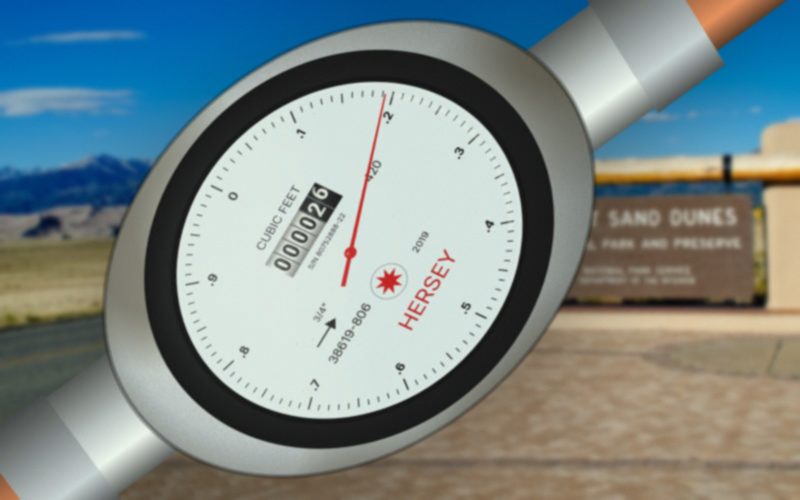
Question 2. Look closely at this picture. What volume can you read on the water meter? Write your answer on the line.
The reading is 26.19 ft³
